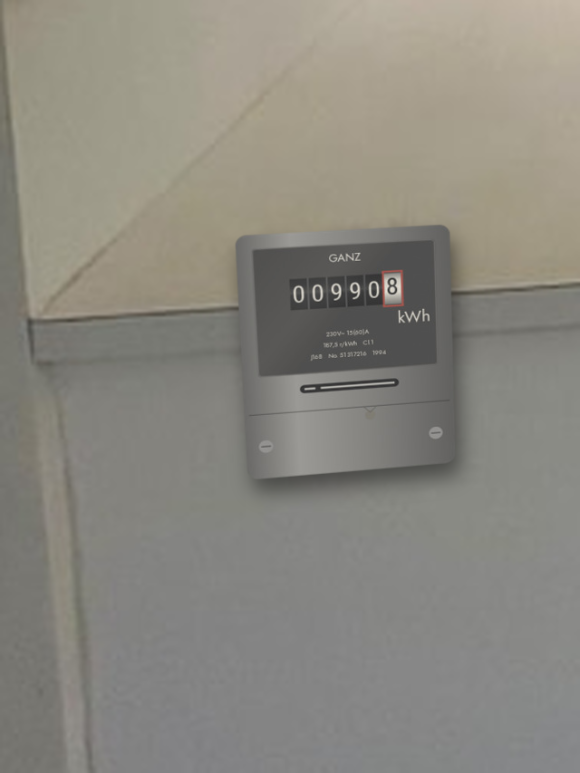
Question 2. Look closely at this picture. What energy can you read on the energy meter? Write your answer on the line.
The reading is 990.8 kWh
